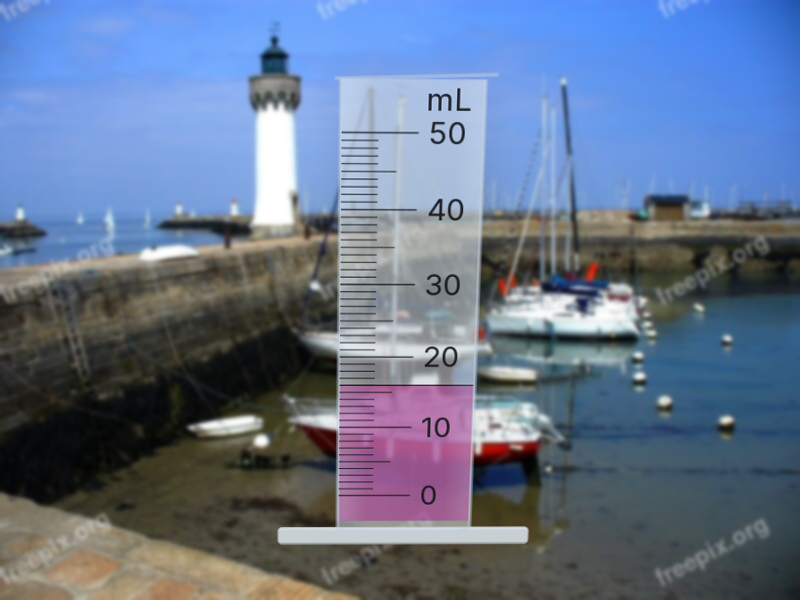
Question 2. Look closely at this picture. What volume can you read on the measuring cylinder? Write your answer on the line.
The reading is 16 mL
